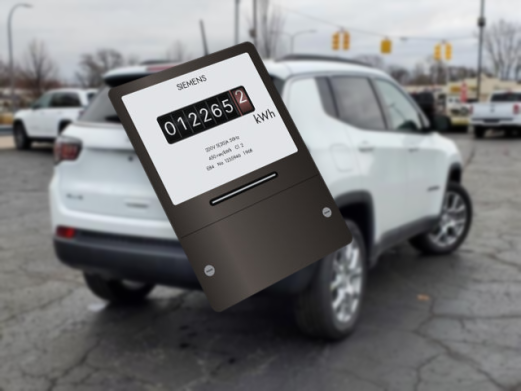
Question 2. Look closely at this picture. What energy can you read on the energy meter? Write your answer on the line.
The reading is 12265.2 kWh
